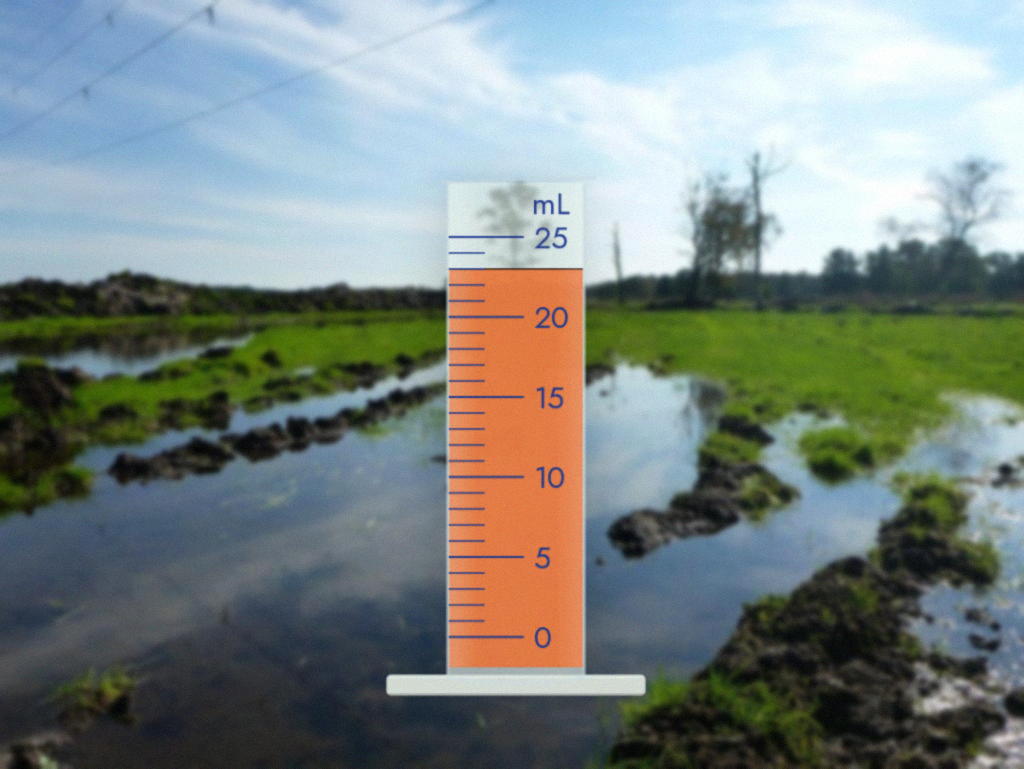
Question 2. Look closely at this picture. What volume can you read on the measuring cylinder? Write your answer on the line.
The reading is 23 mL
